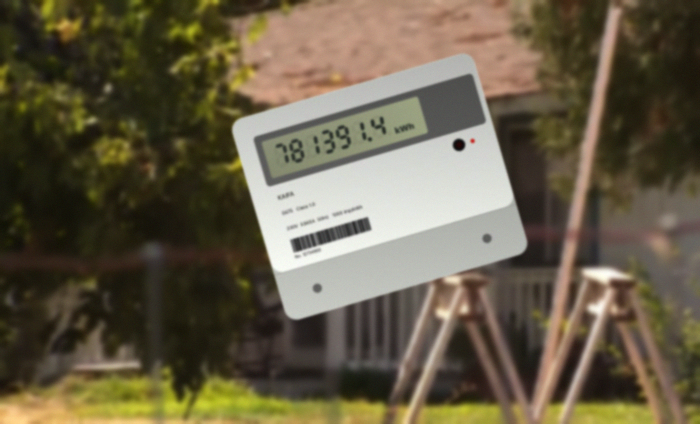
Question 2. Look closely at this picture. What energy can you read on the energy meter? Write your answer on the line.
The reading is 781391.4 kWh
